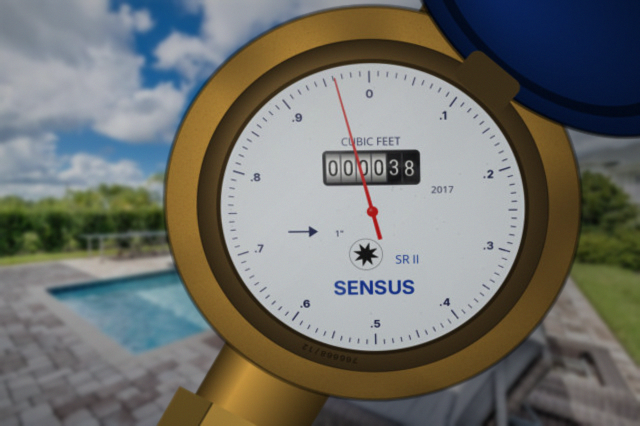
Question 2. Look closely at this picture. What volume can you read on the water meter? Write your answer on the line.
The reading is 37.96 ft³
